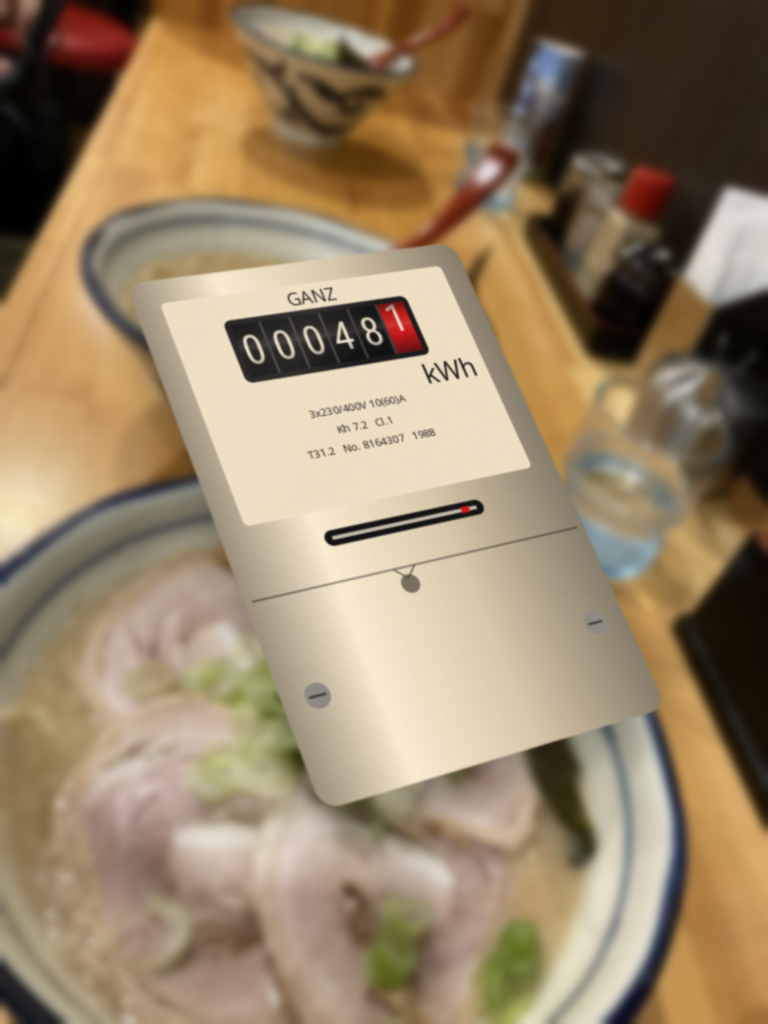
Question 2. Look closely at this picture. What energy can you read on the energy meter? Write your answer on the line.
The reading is 48.1 kWh
